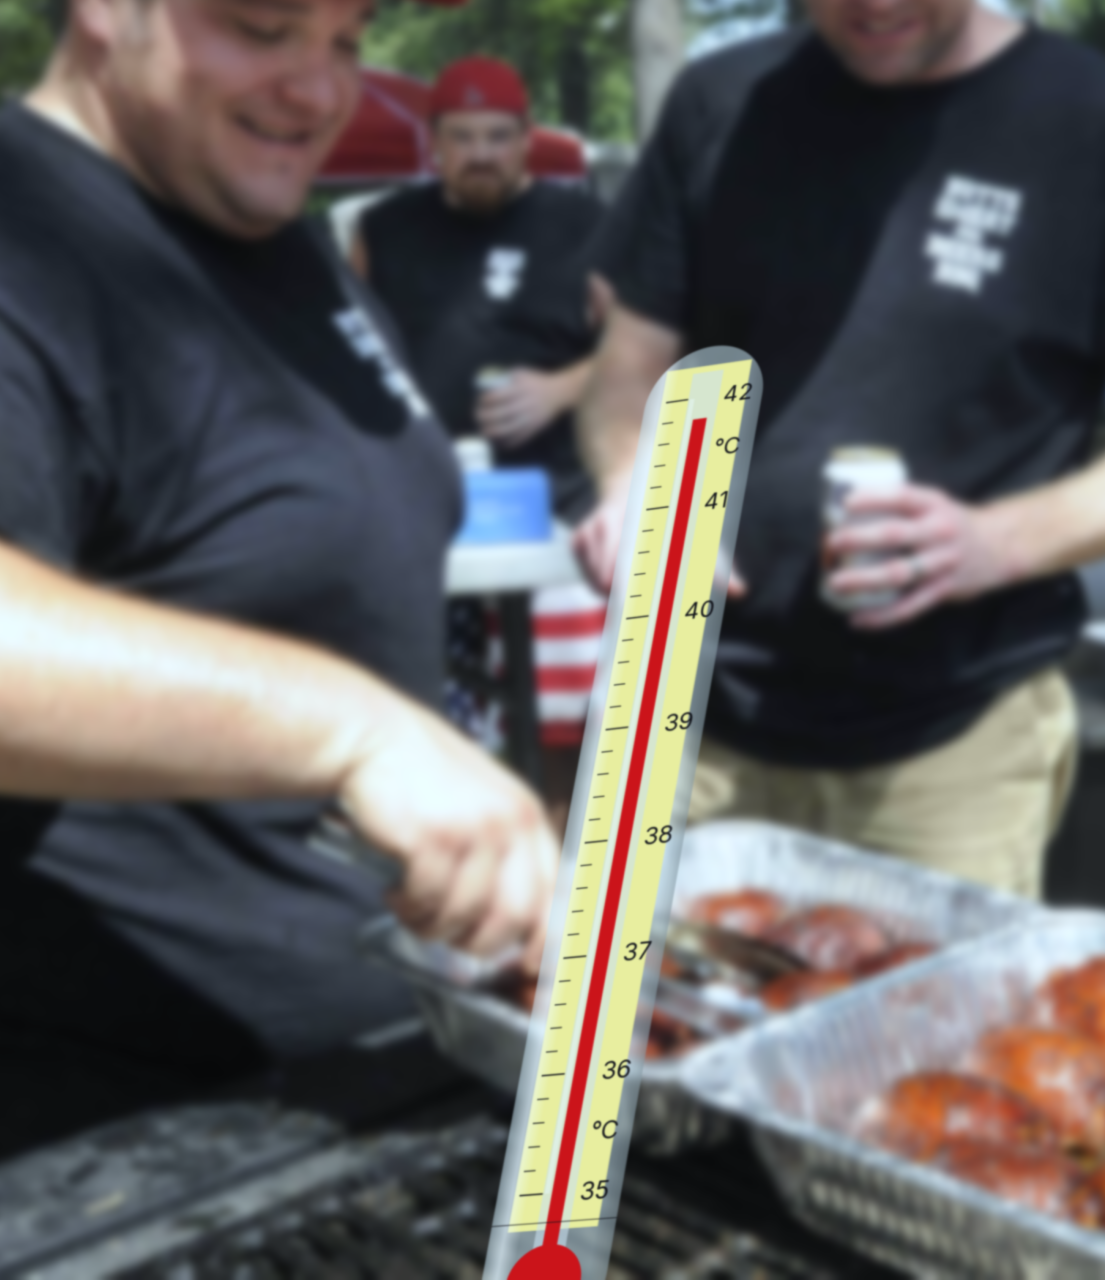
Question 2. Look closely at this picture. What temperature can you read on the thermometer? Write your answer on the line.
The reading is 41.8 °C
